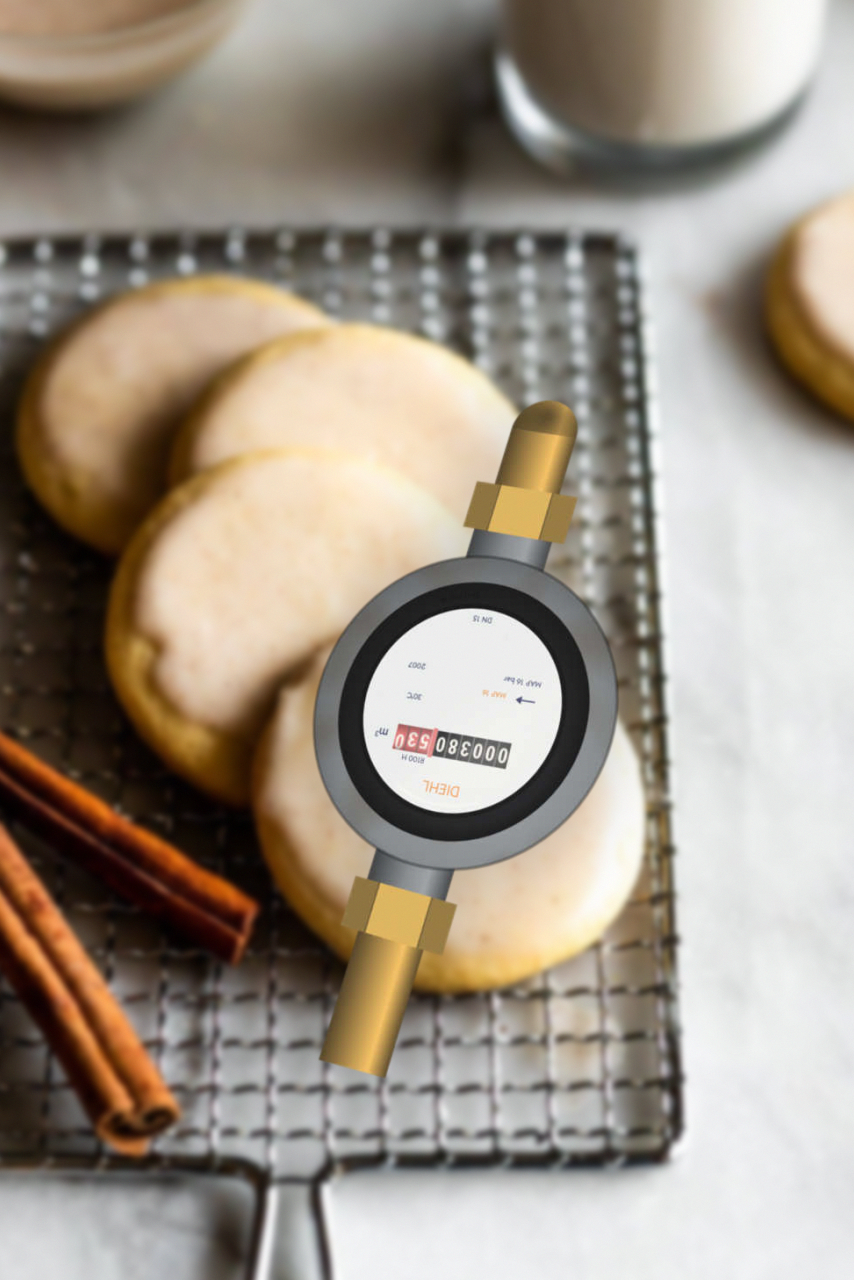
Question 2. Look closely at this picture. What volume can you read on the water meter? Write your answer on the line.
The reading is 380.530 m³
